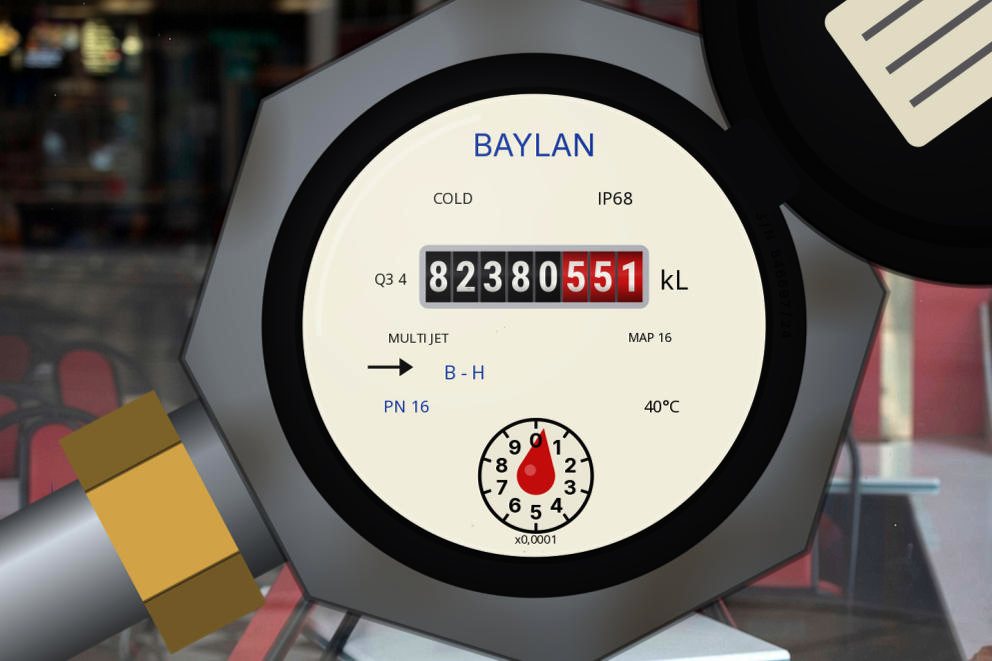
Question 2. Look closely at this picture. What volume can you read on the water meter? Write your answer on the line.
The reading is 82380.5510 kL
